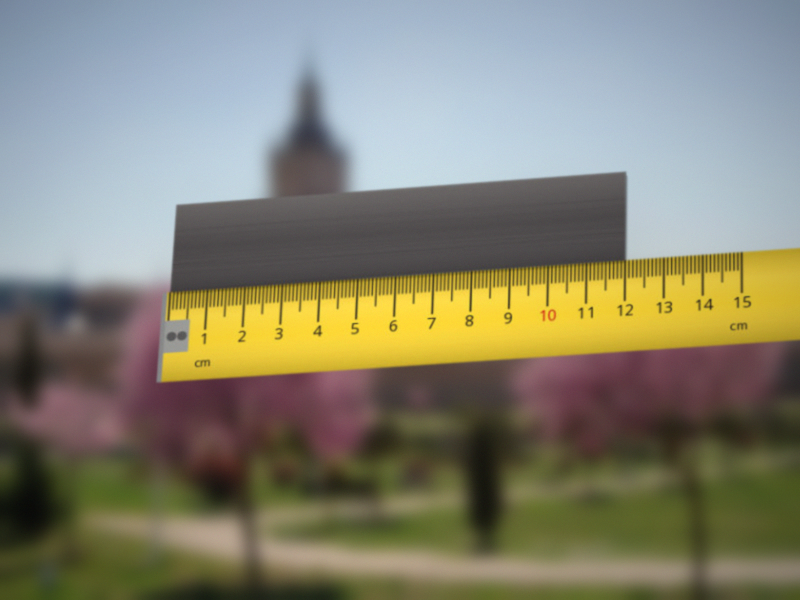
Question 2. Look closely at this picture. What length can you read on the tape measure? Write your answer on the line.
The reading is 12 cm
